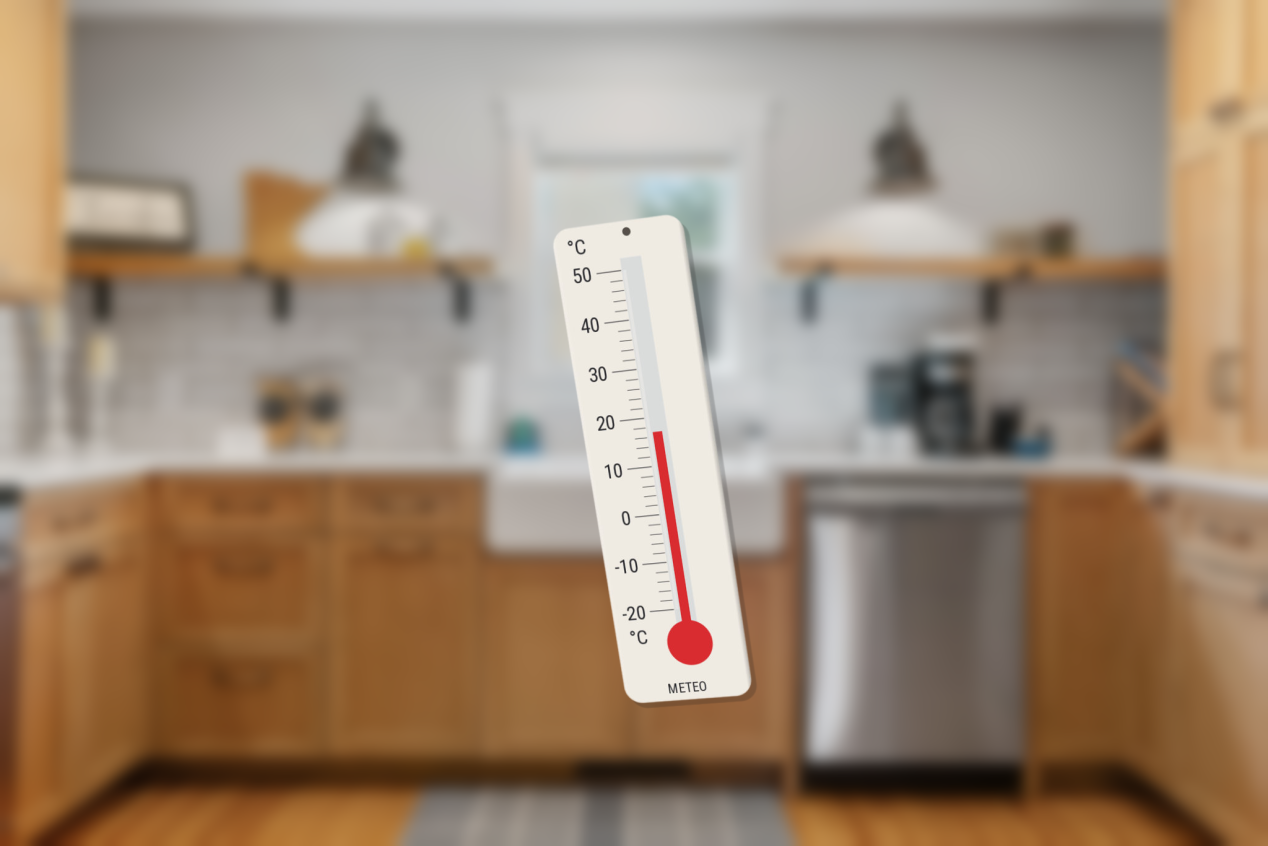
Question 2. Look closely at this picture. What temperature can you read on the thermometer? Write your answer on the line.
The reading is 17 °C
